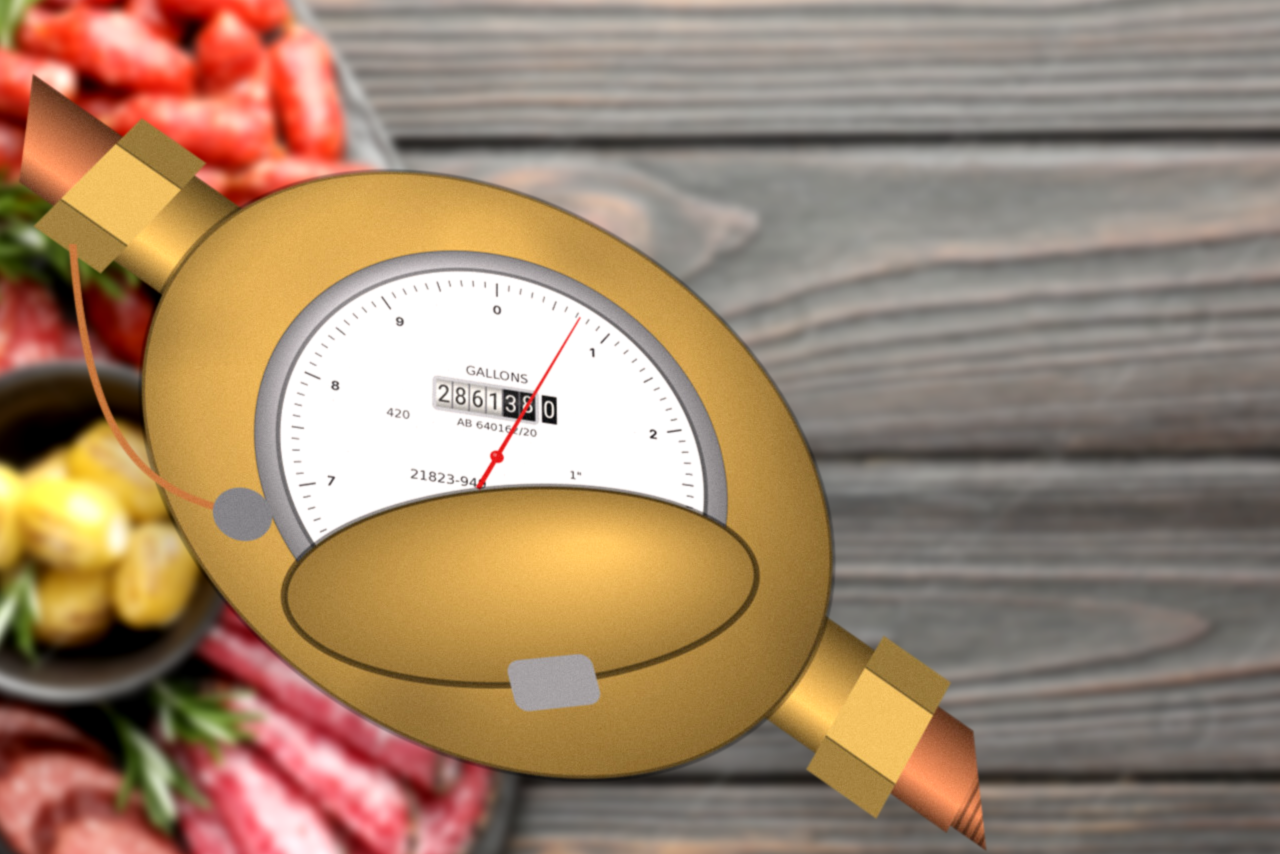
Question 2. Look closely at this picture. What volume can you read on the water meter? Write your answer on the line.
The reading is 2861380.7 gal
